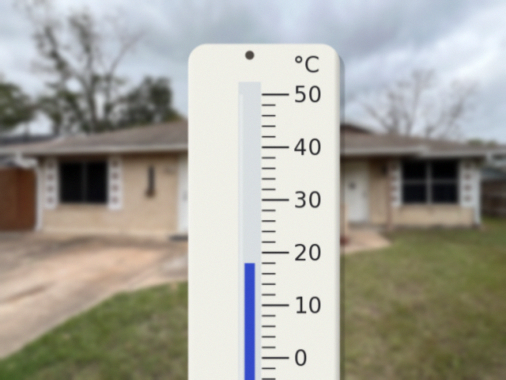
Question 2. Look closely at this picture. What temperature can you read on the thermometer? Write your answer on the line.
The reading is 18 °C
